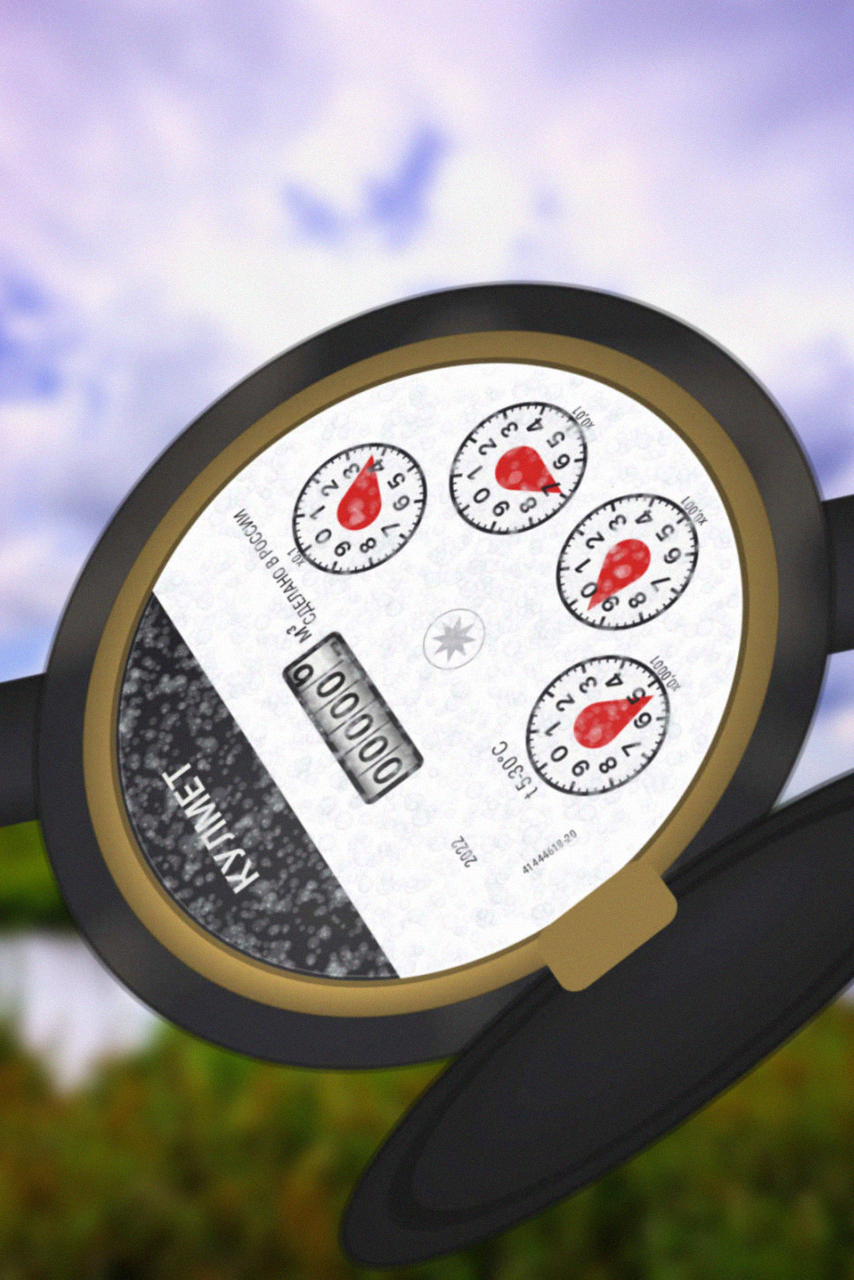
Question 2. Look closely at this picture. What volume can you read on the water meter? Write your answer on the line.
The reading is 6.3695 m³
